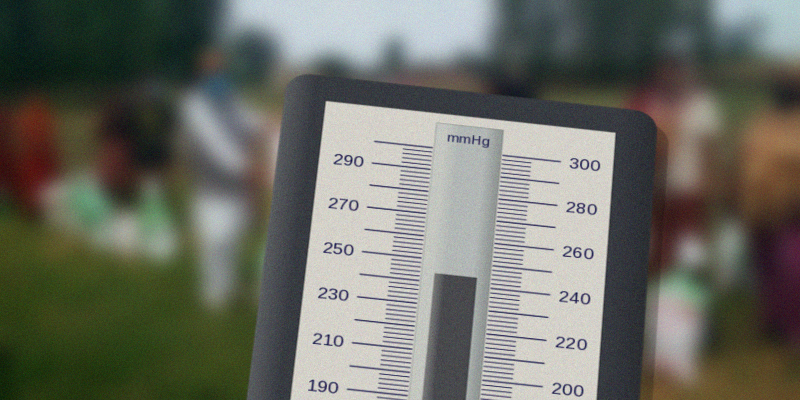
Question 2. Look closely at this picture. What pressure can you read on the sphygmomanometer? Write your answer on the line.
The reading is 244 mmHg
